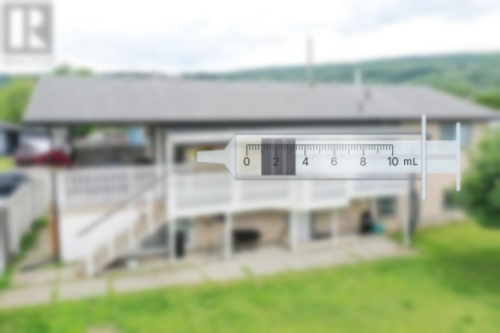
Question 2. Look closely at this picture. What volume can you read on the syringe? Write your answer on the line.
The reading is 1 mL
